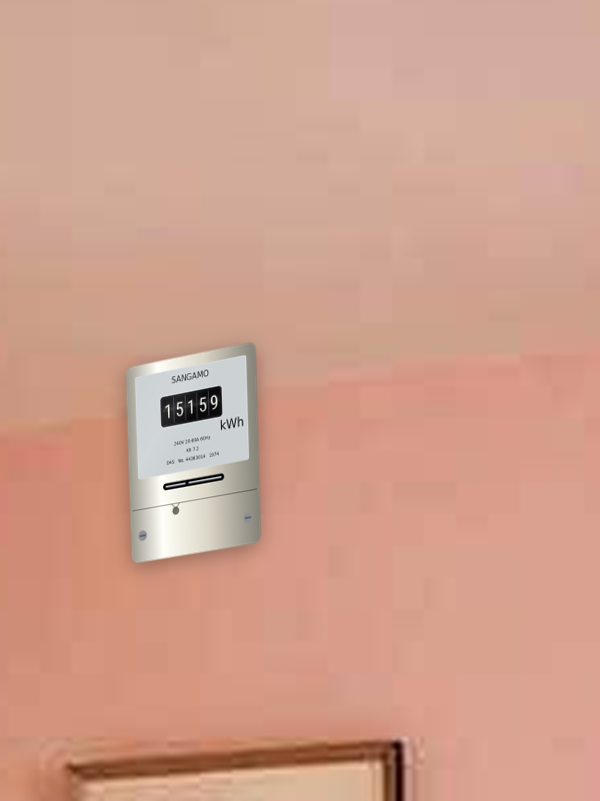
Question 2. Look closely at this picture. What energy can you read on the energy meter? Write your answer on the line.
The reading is 15159 kWh
